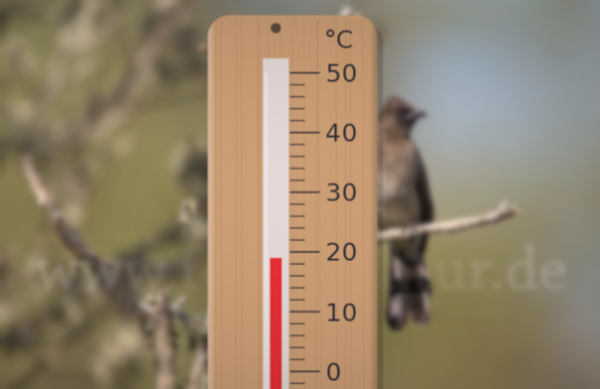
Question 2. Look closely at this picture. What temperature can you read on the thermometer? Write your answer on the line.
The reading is 19 °C
